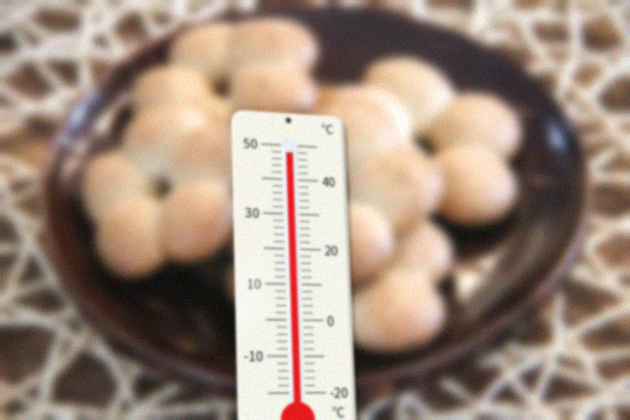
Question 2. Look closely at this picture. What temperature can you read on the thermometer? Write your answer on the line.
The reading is 48 °C
